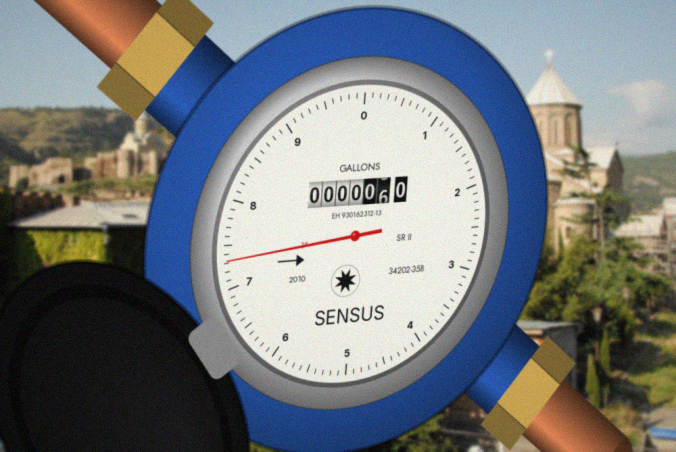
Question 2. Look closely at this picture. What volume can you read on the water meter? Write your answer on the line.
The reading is 57.3 gal
